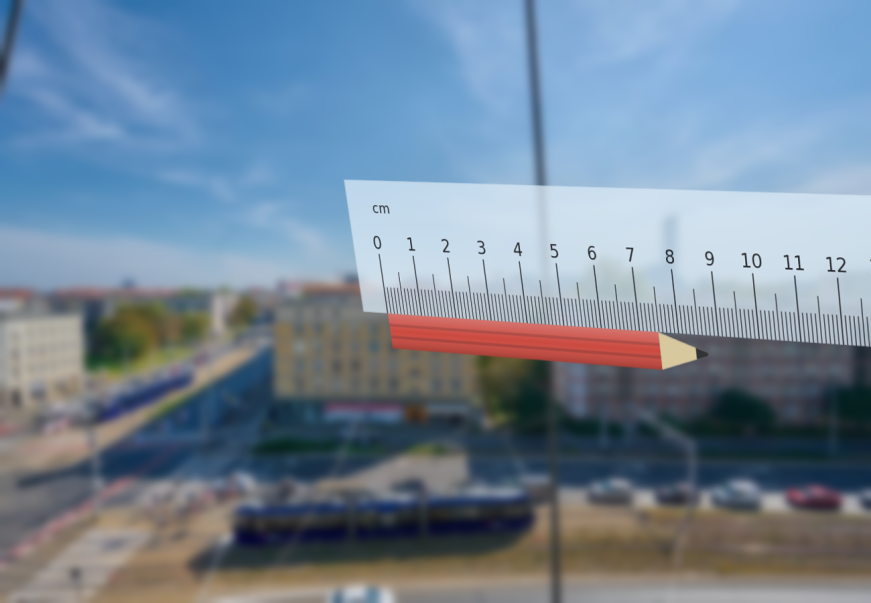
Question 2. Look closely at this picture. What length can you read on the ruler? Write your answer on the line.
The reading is 8.7 cm
